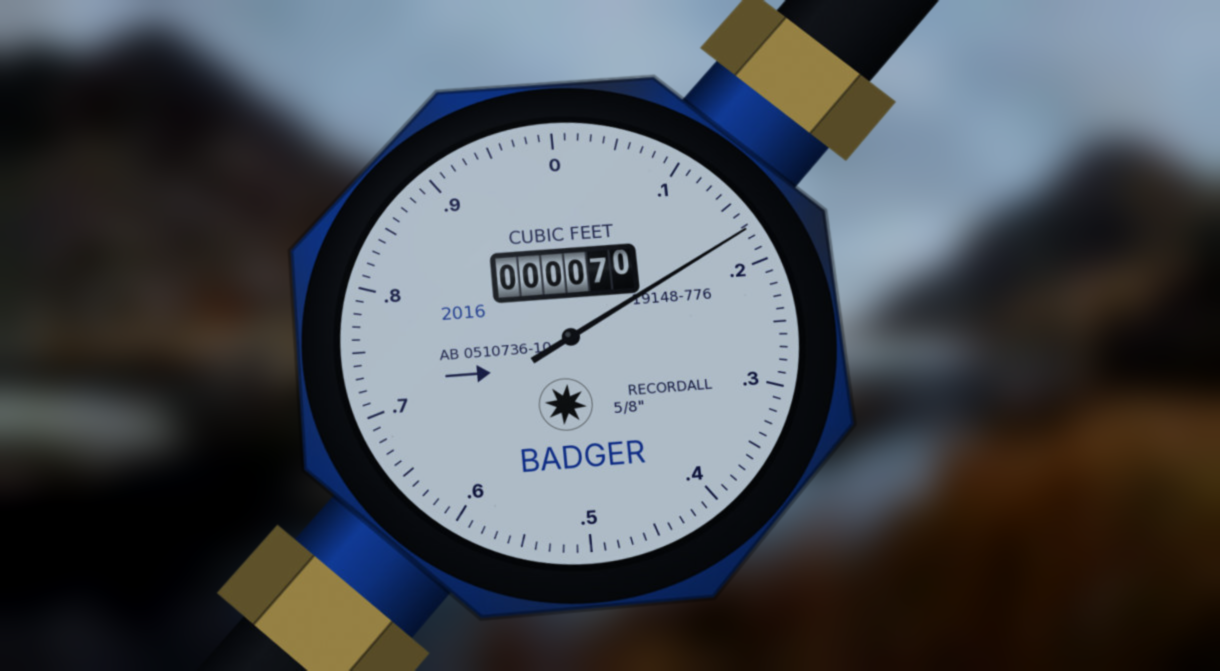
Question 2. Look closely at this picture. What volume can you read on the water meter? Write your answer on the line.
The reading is 70.17 ft³
